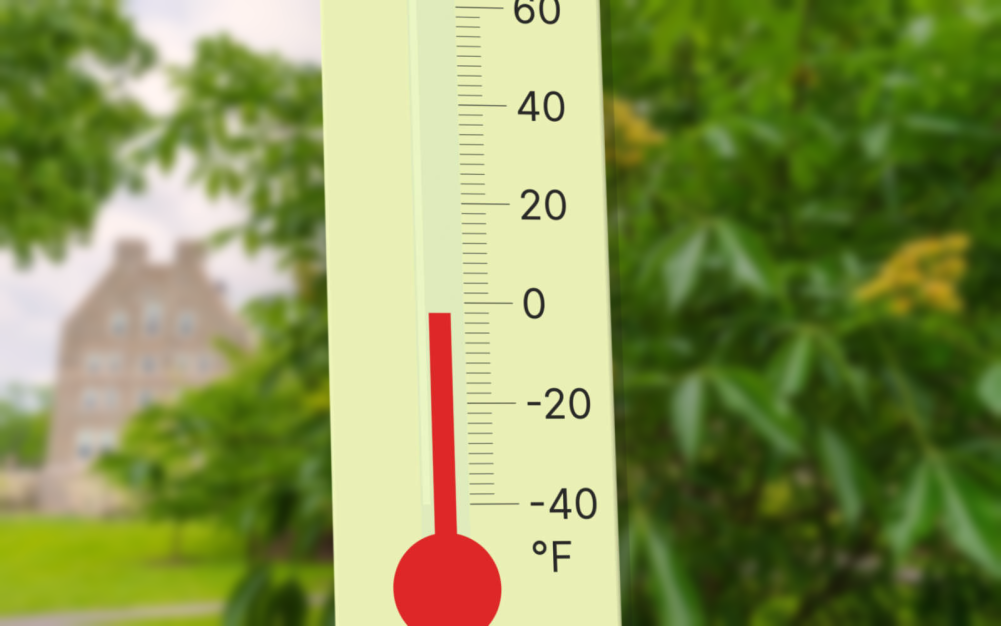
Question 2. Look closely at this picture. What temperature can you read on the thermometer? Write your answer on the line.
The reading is -2 °F
